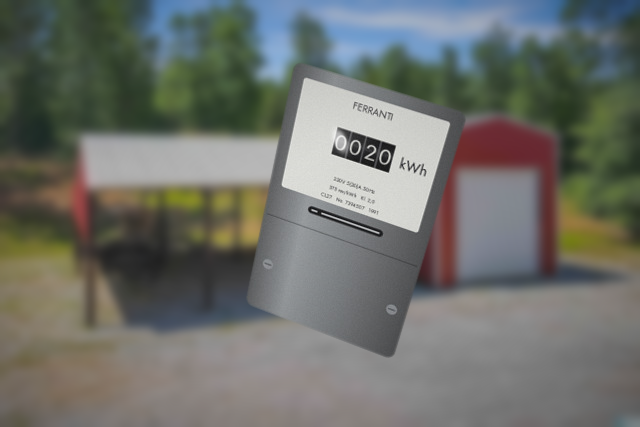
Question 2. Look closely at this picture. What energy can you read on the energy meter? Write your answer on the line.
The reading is 20 kWh
